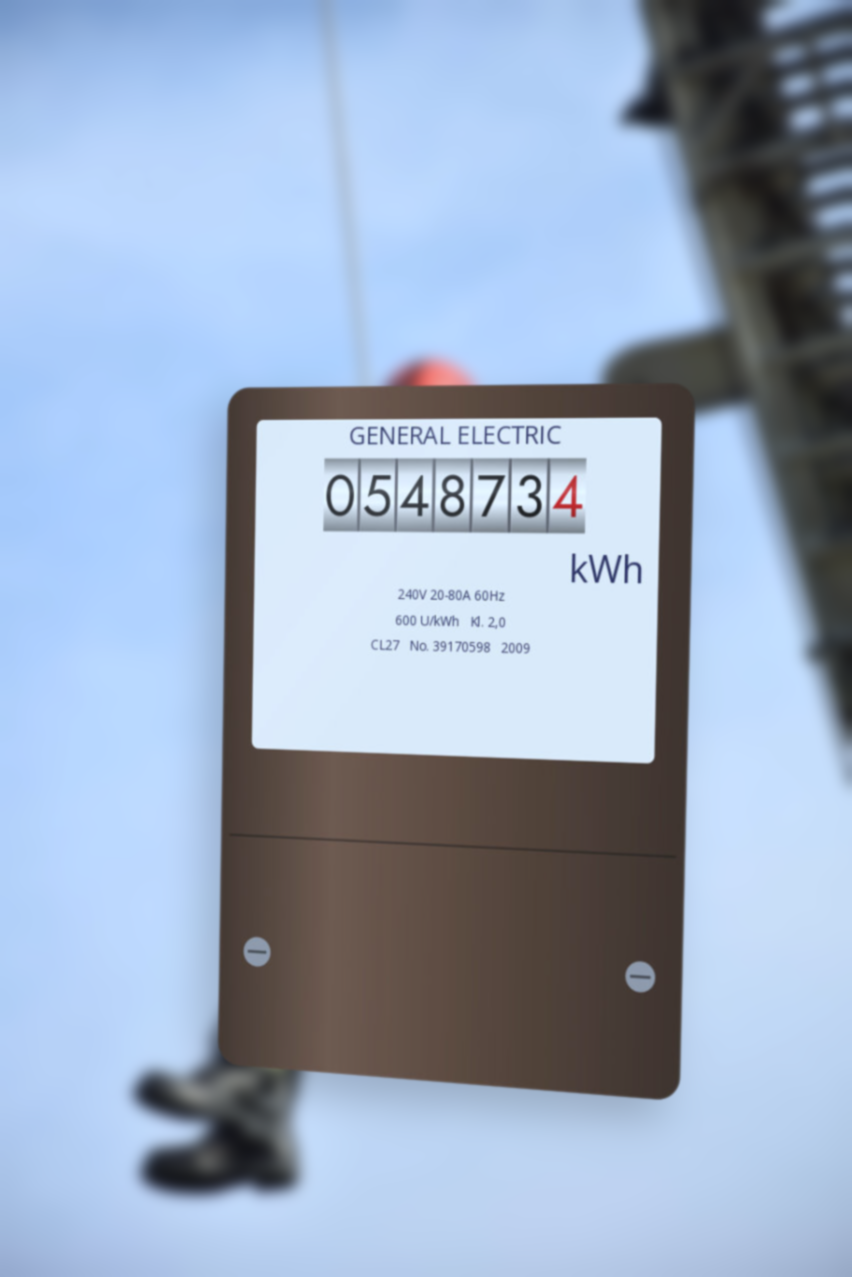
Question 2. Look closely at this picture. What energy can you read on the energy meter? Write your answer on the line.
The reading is 54873.4 kWh
